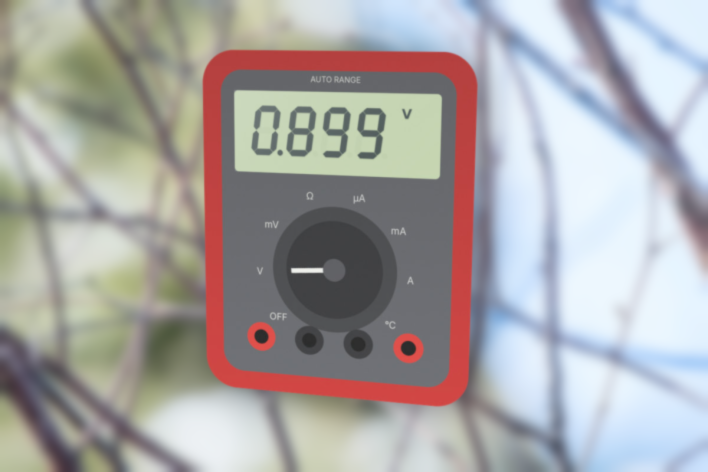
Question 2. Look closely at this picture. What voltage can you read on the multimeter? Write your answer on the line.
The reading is 0.899 V
